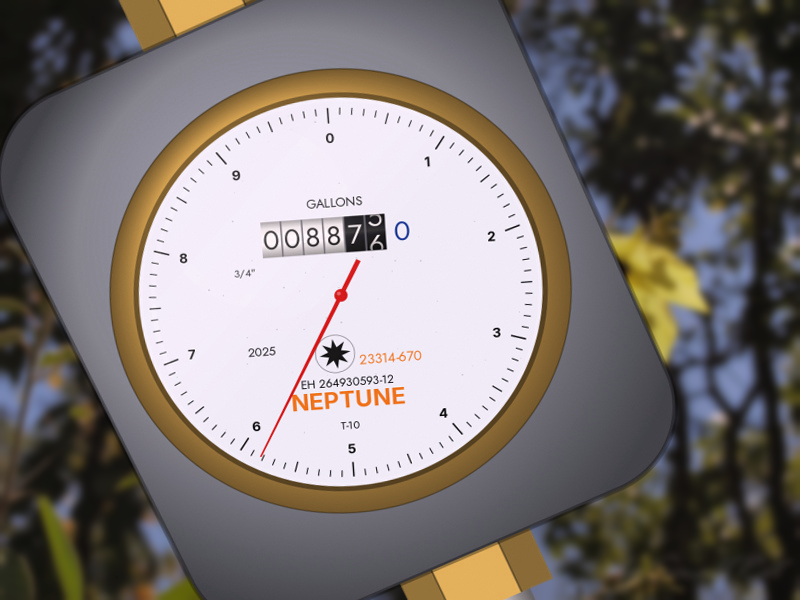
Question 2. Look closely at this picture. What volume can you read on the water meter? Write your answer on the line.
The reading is 88755.8 gal
